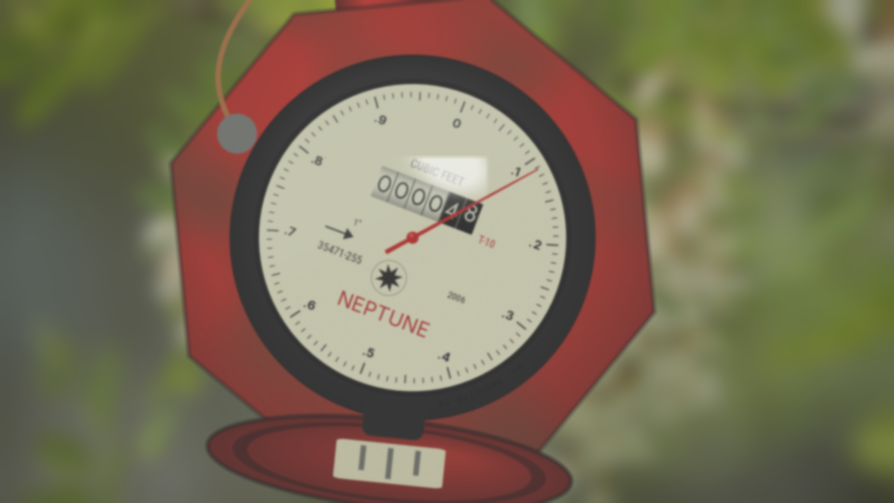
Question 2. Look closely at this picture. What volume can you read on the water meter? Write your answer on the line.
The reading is 48.11 ft³
